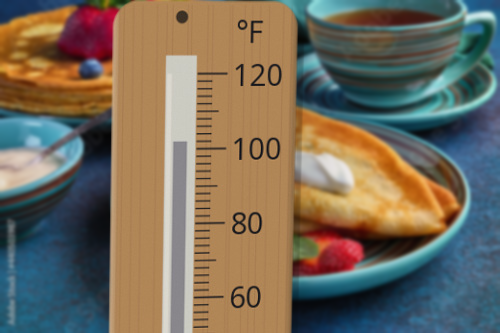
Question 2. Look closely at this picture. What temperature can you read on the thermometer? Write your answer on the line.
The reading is 102 °F
